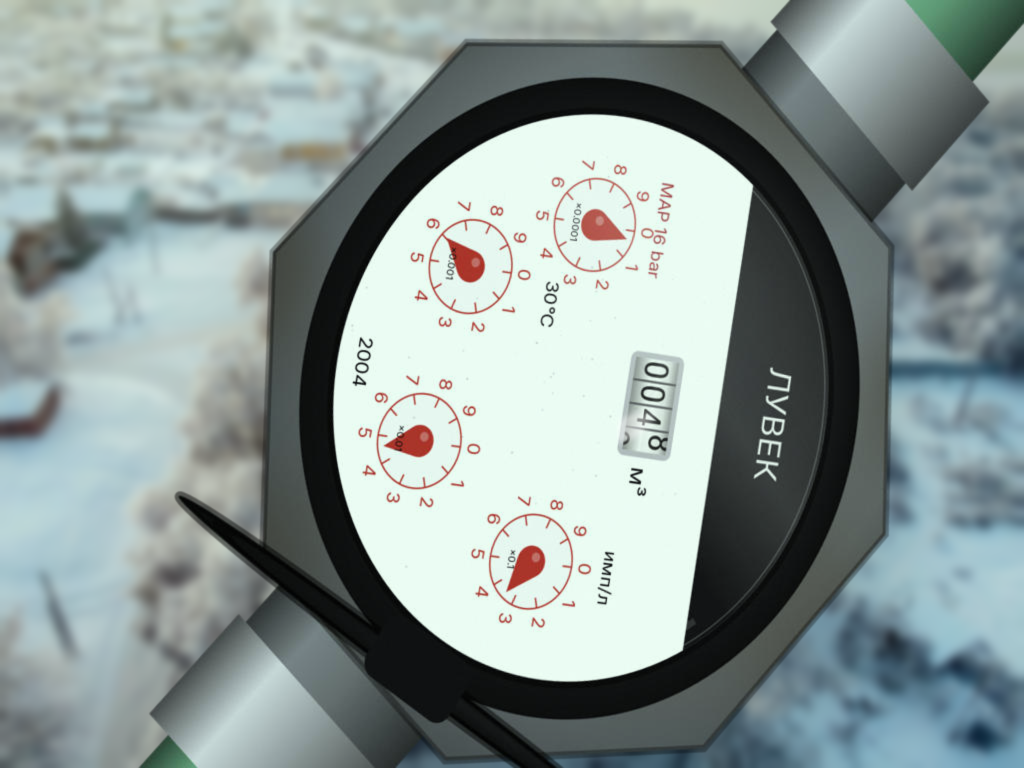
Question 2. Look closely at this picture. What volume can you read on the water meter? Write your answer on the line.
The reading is 48.3460 m³
